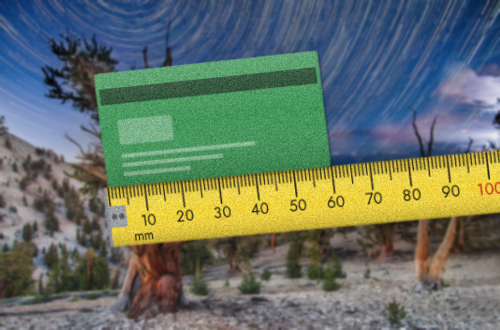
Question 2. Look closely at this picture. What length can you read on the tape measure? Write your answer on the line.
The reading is 60 mm
